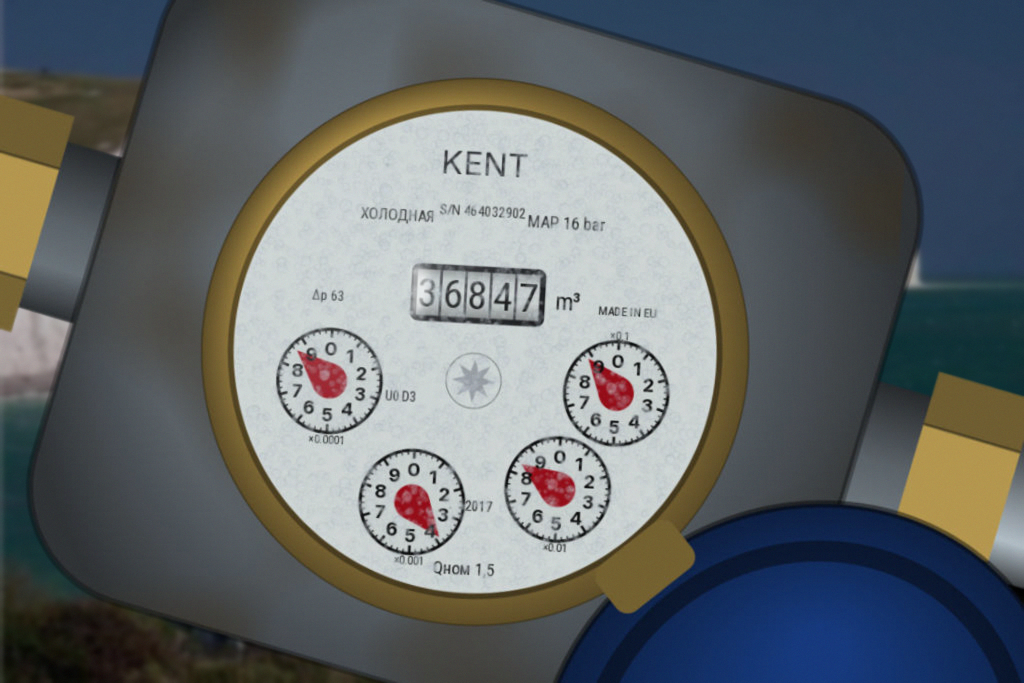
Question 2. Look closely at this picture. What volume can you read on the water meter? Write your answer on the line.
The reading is 36847.8838 m³
